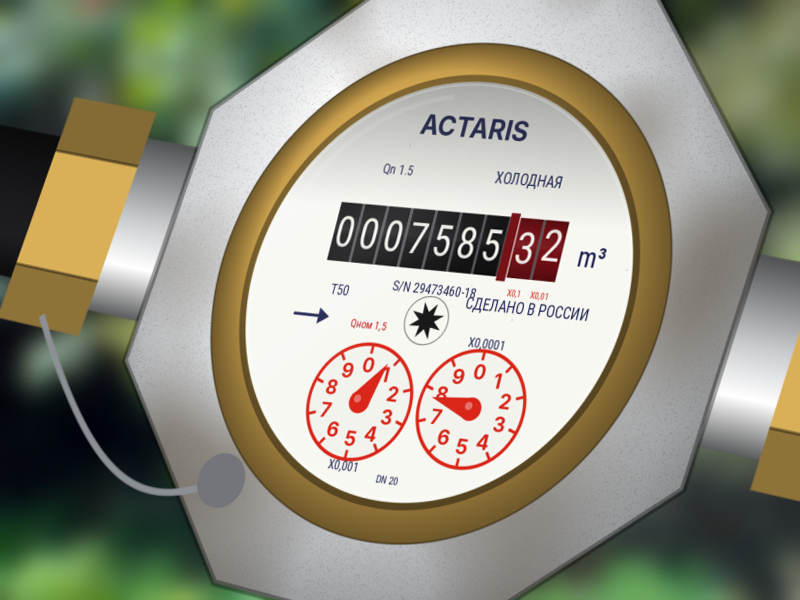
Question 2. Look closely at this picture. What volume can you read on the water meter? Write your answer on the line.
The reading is 7585.3207 m³
